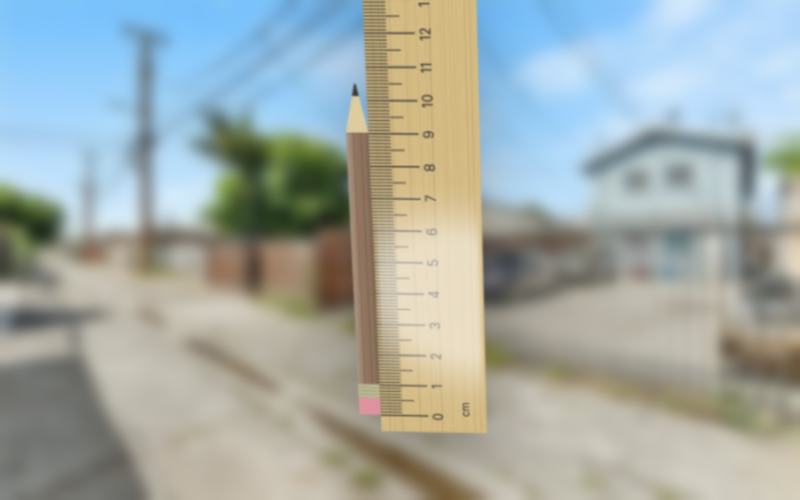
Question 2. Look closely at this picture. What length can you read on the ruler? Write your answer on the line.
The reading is 10.5 cm
